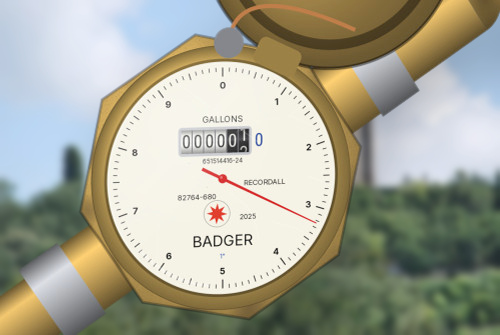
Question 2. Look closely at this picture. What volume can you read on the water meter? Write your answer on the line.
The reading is 13.2 gal
